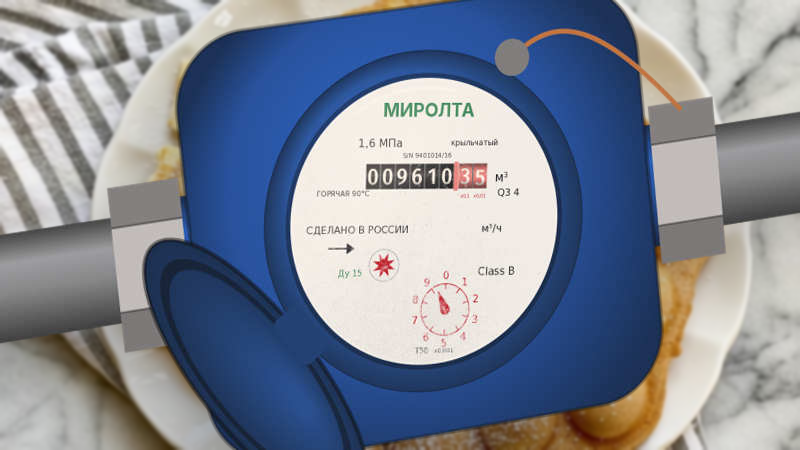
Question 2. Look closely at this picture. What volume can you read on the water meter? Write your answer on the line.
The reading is 9610.349 m³
